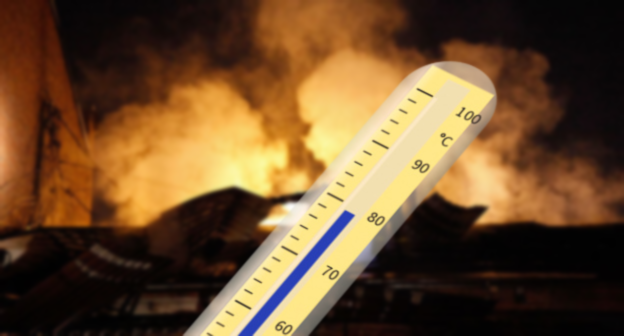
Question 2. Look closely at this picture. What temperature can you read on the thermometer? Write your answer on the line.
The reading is 79 °C
